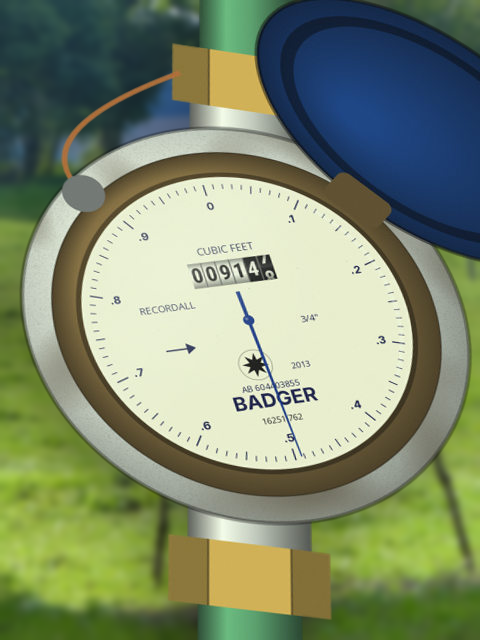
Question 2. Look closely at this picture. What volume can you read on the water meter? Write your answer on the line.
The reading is 9147.49 ft³
